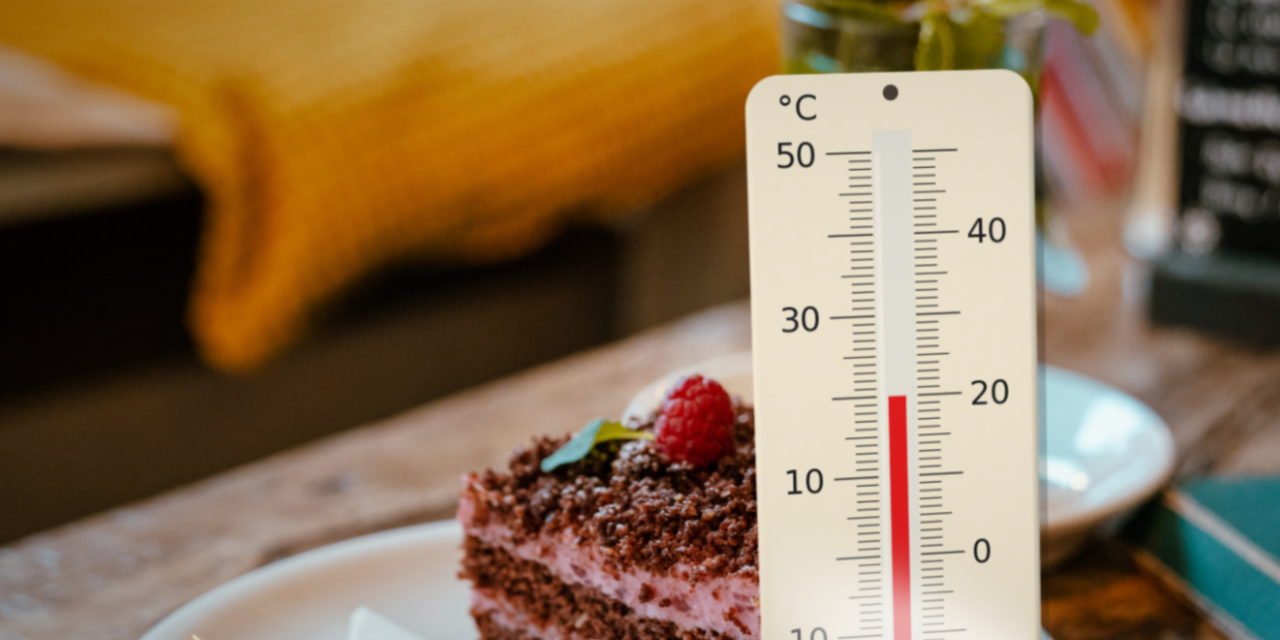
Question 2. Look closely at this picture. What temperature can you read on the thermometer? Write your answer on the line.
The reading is 20 °C
